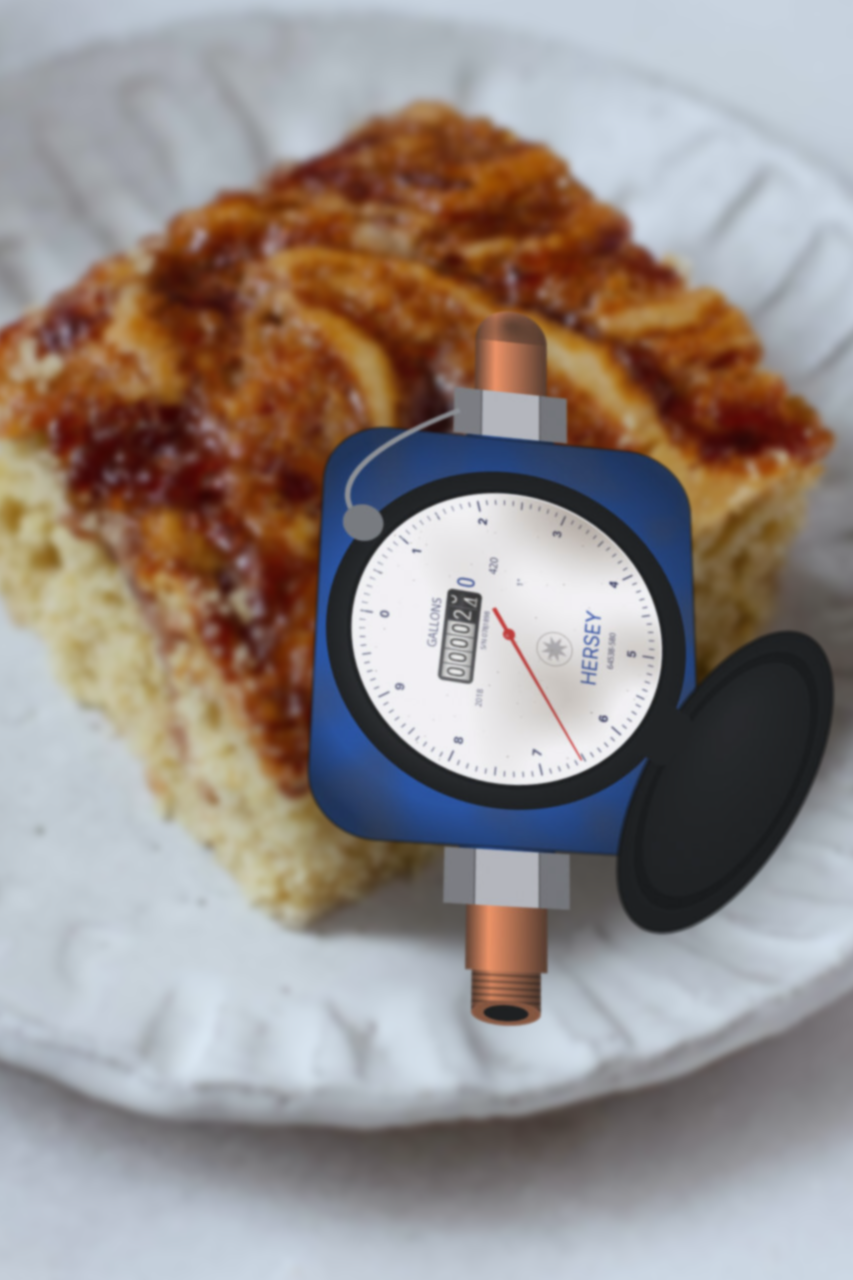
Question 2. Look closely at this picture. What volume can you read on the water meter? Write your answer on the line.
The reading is 236.5 gal
